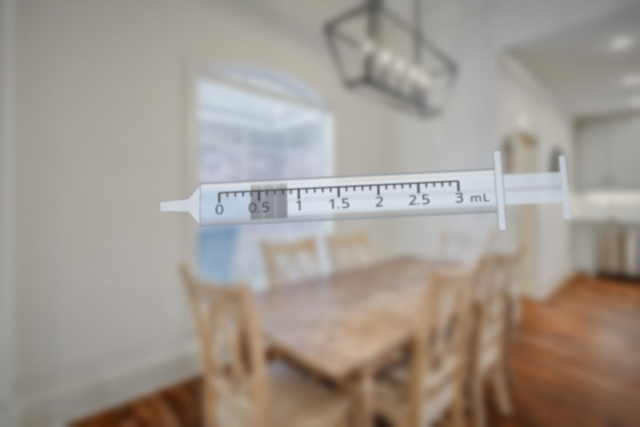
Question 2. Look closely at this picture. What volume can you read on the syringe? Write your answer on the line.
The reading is 0.4 mL
